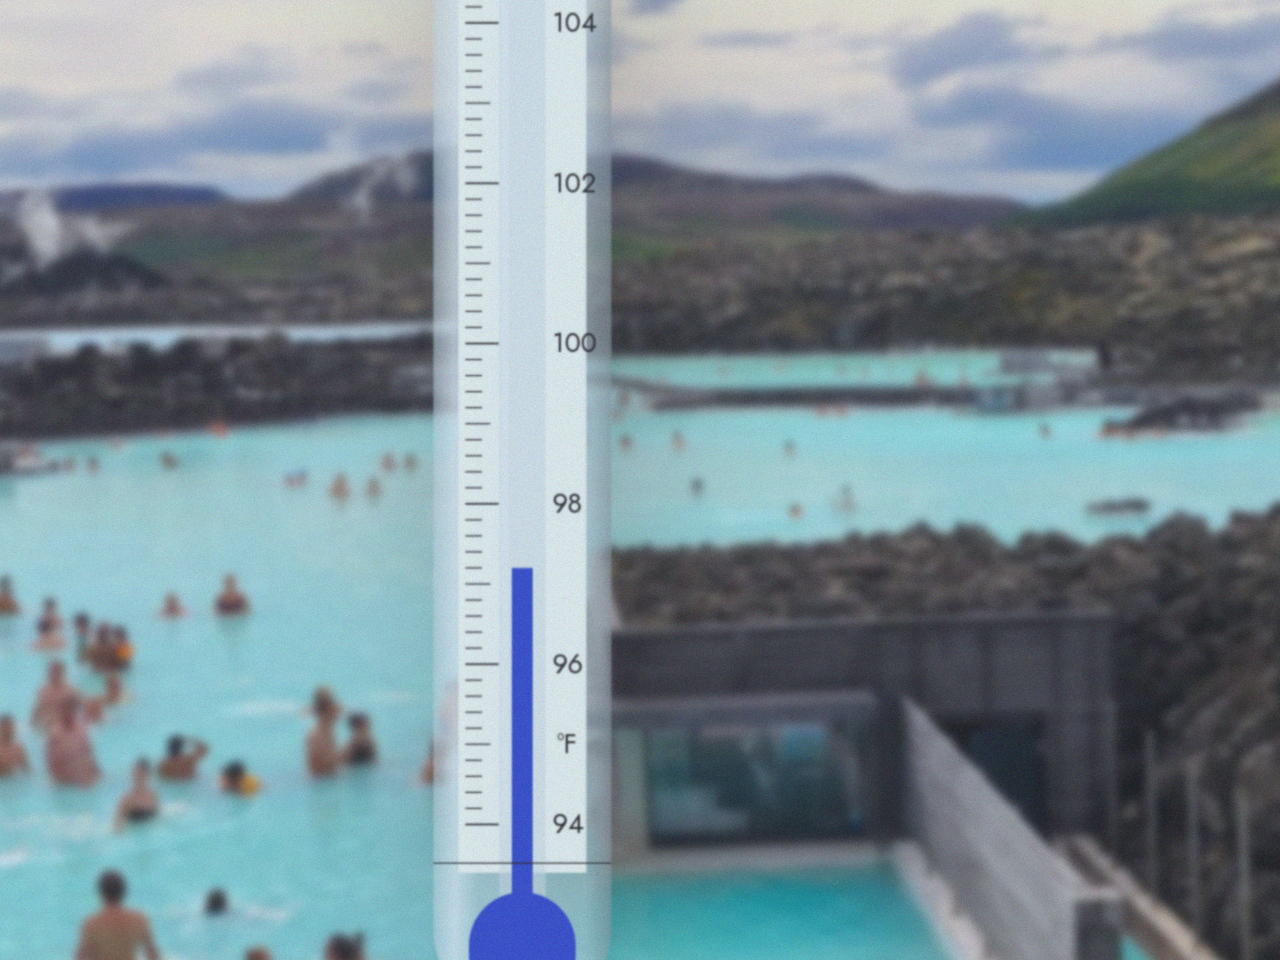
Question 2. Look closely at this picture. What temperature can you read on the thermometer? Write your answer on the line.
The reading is 97.2 °F
